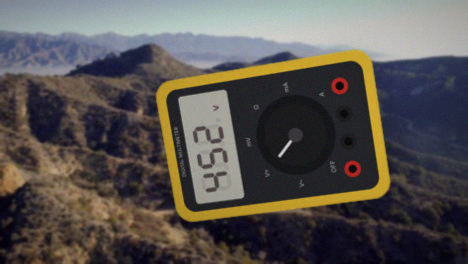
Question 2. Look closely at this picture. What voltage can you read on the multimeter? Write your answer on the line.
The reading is 452 V
